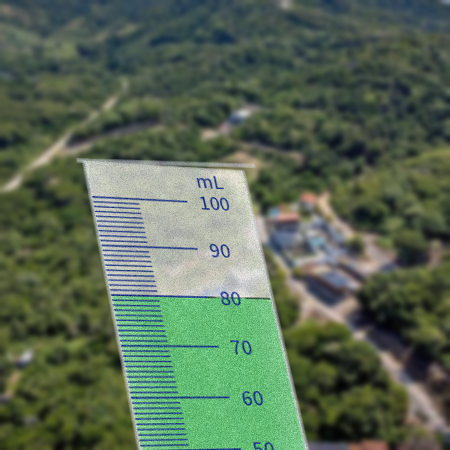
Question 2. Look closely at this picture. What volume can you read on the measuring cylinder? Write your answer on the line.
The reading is 80 mL
